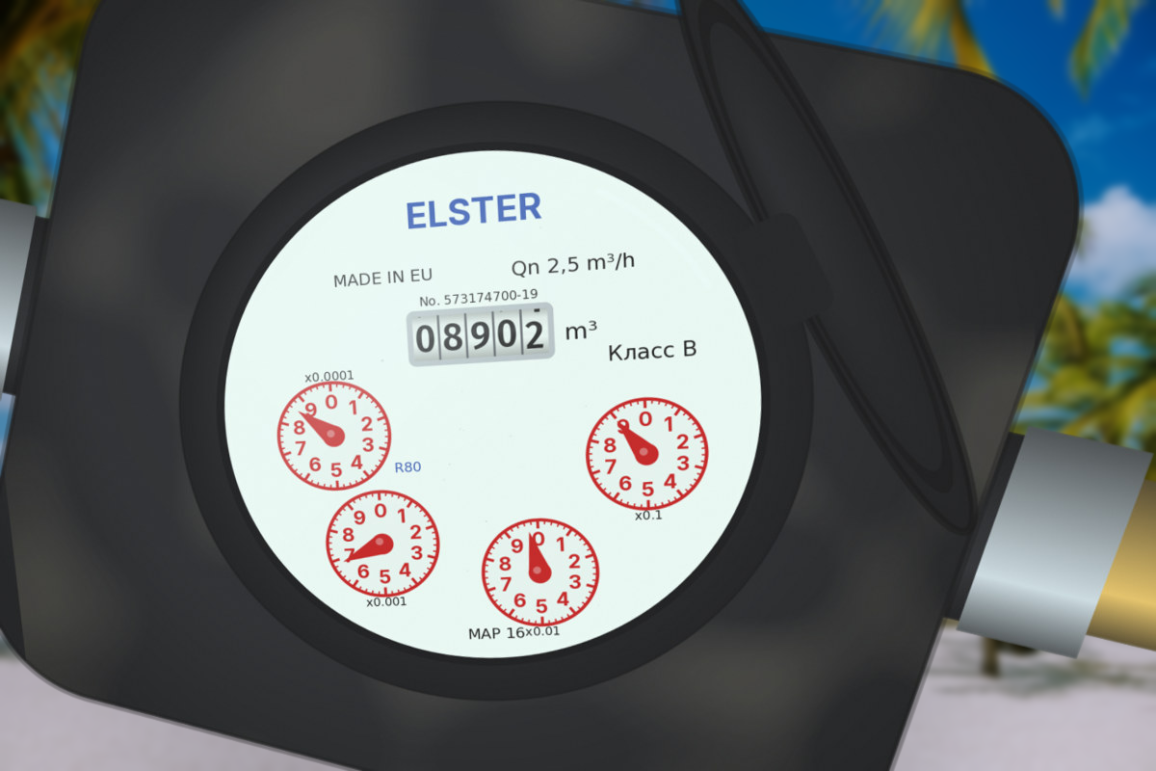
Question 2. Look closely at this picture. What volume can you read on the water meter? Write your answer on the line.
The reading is 8901.8968 m³
